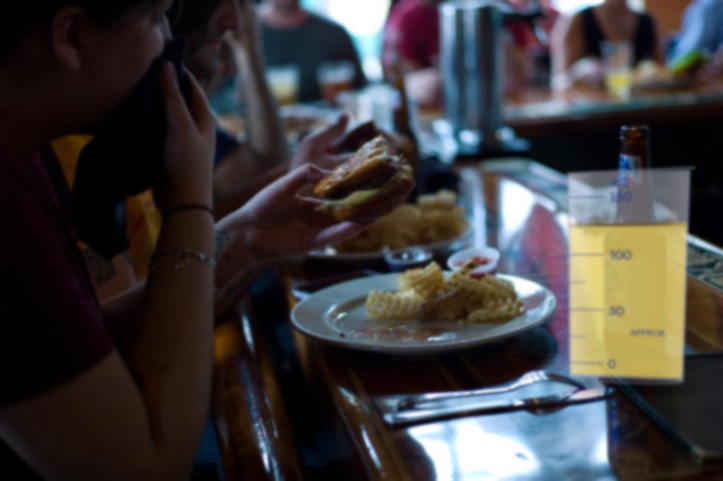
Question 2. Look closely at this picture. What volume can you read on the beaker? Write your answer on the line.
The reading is 125 mL
